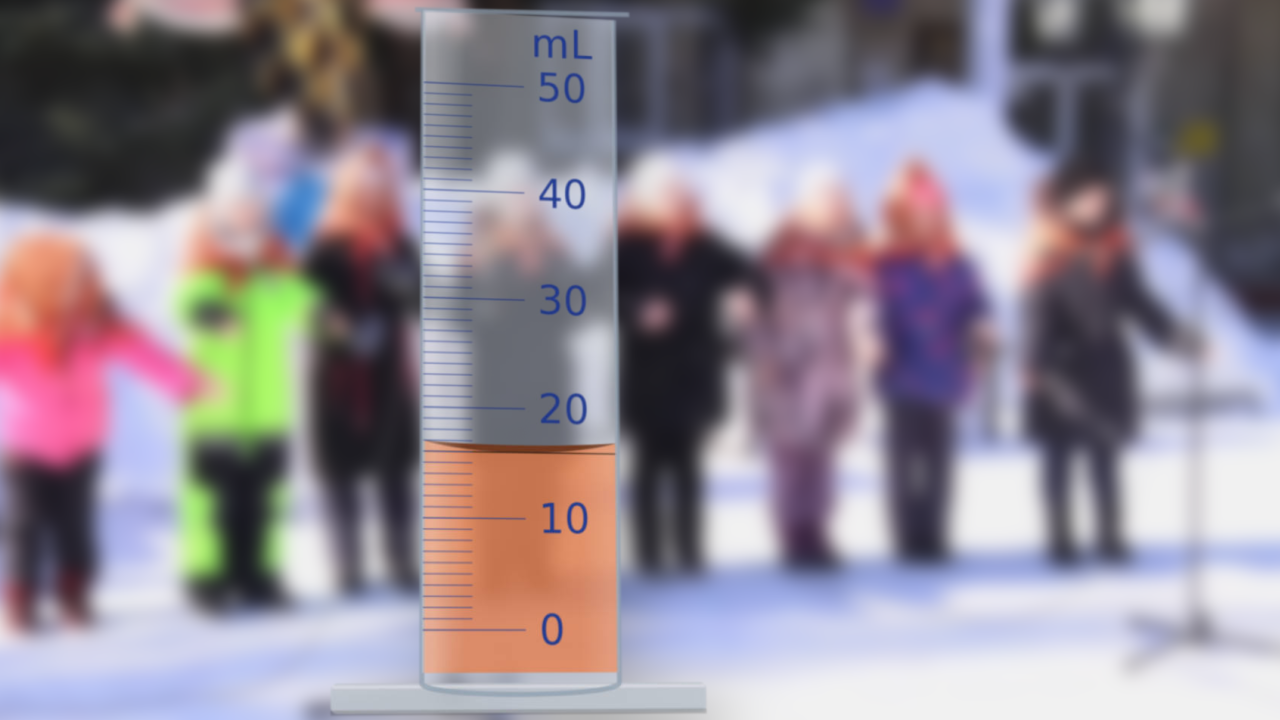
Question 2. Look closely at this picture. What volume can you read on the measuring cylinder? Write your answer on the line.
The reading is 16 mL
